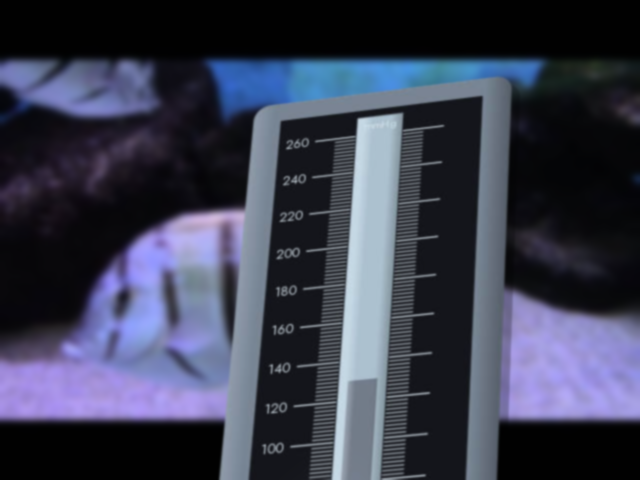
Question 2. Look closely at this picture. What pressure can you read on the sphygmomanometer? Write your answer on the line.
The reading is 130 mmHg
